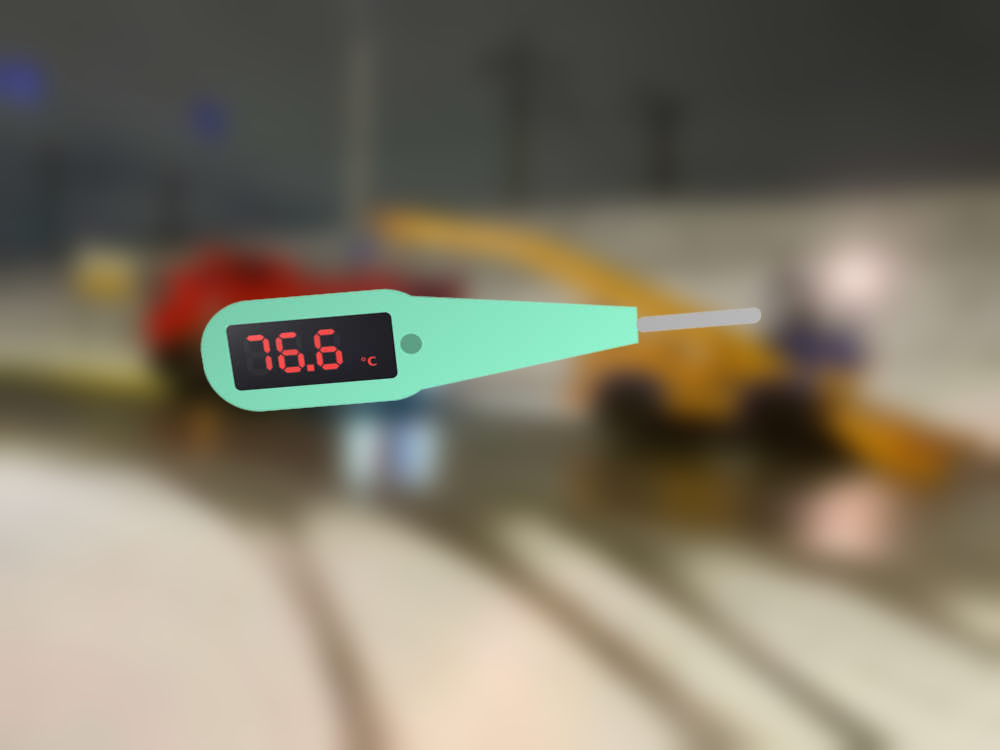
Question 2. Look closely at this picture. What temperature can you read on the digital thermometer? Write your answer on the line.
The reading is 76.6 °C
